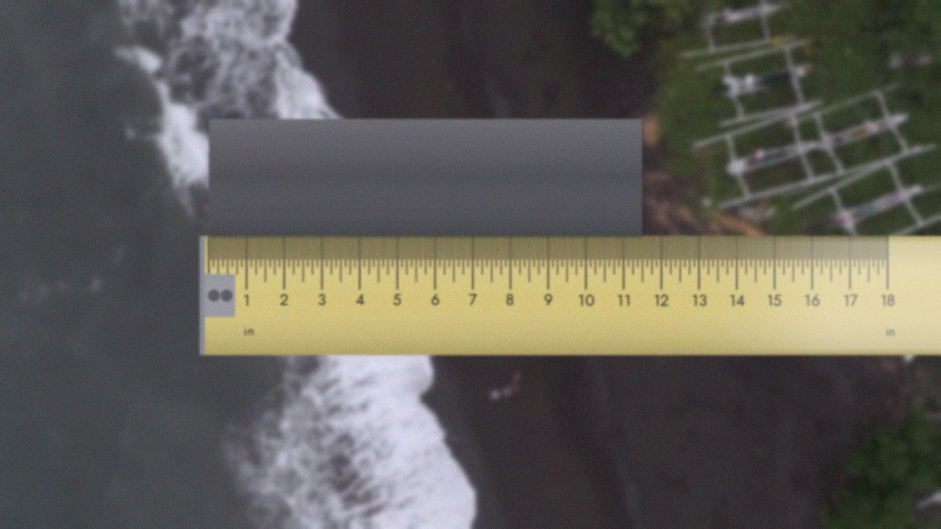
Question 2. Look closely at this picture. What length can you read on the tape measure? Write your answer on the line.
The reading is 11.5 in
